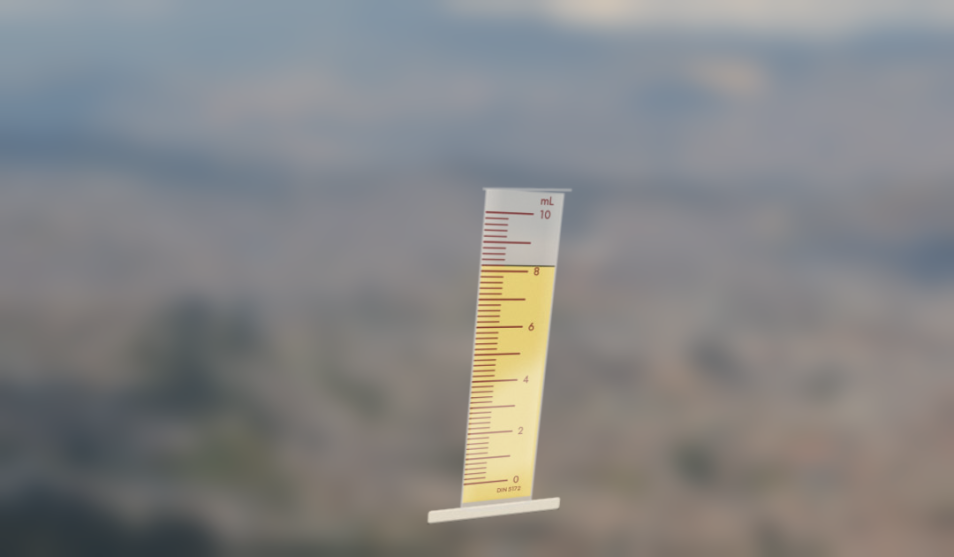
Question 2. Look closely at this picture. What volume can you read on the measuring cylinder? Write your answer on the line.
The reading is 8.2 mL
